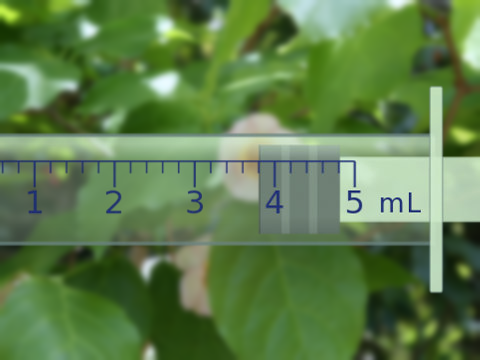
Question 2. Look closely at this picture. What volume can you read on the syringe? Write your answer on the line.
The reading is 3.8 mL
